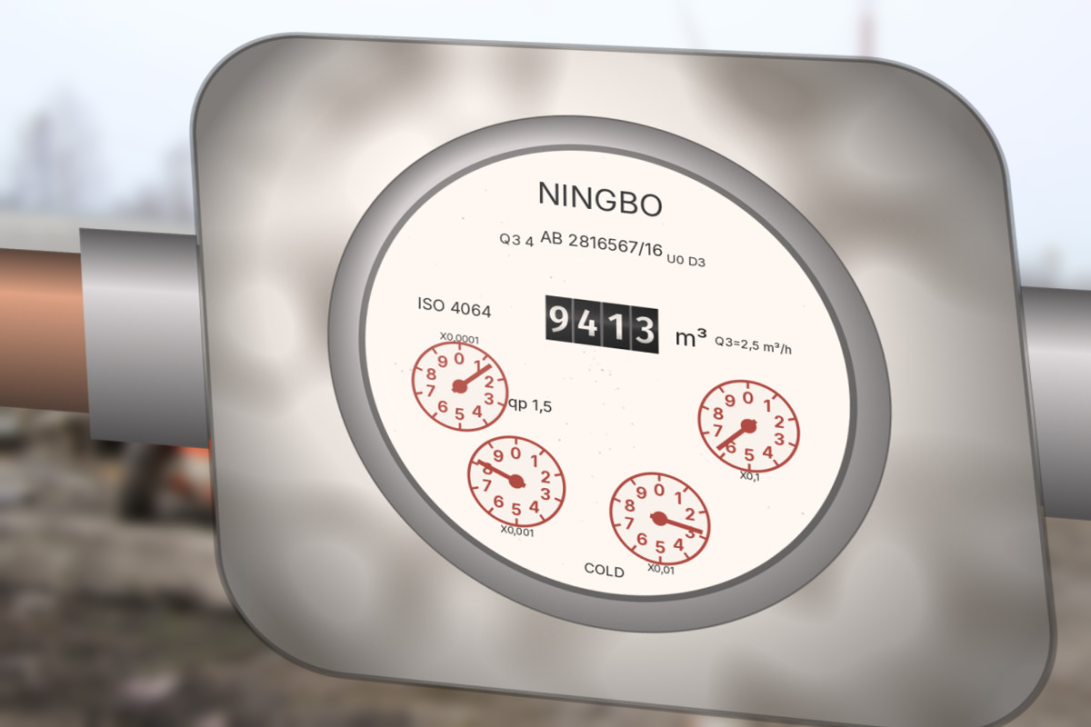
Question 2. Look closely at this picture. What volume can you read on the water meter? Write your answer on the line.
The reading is 9413.6281 m³
